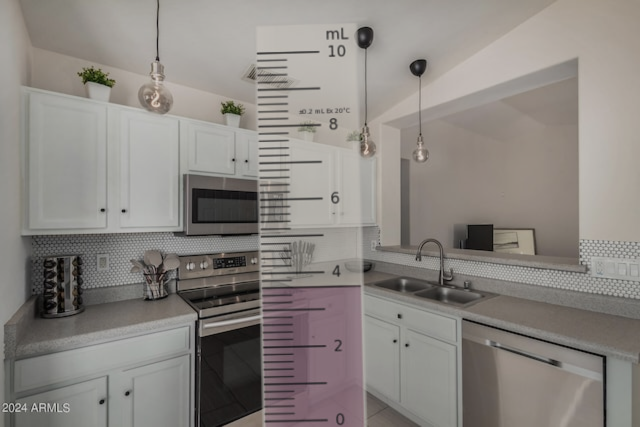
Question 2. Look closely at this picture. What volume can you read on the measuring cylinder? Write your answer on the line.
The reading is 3.6 mL
